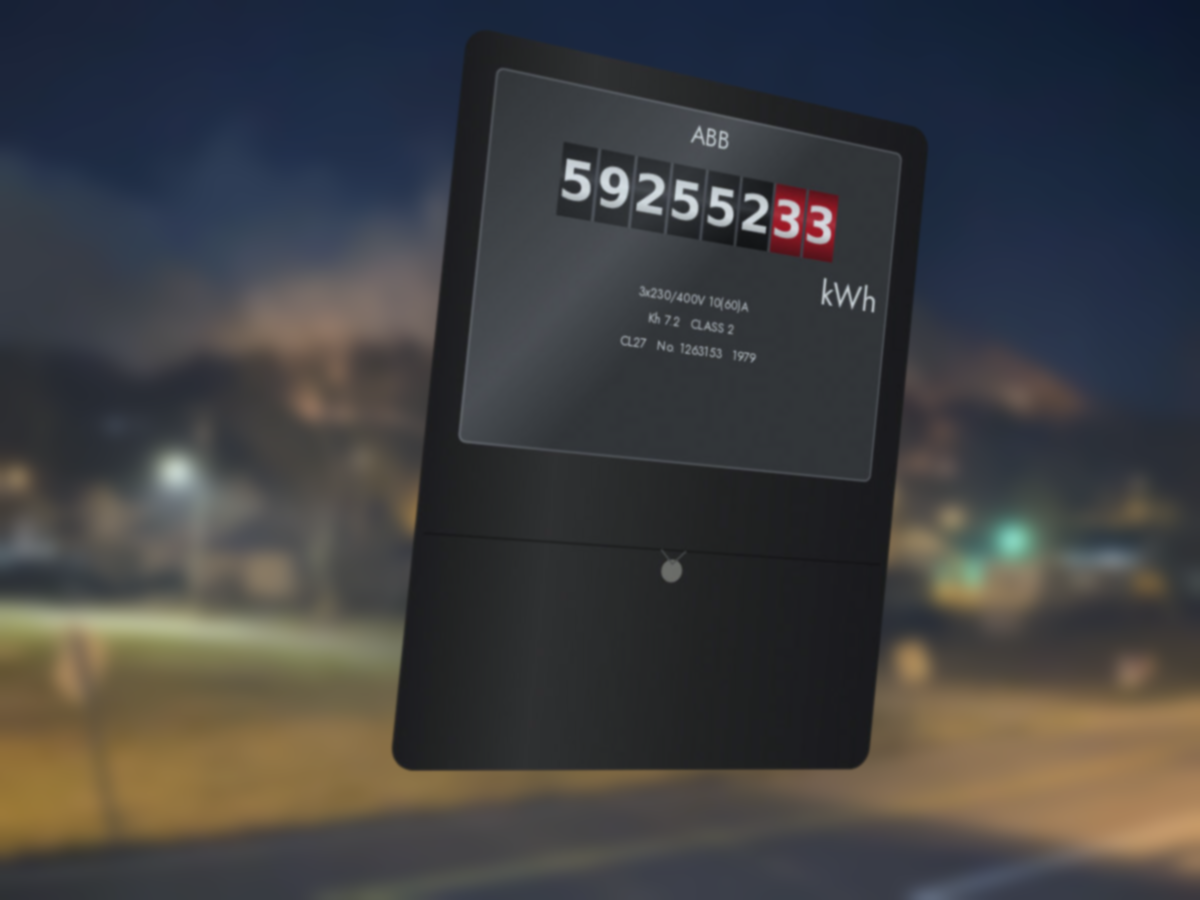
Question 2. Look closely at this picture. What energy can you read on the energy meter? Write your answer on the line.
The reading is 592552.33 kWh
